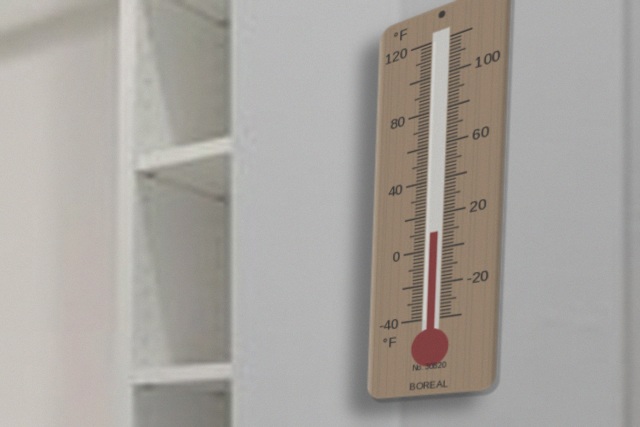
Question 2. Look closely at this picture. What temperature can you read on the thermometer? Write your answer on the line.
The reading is 10 °F
